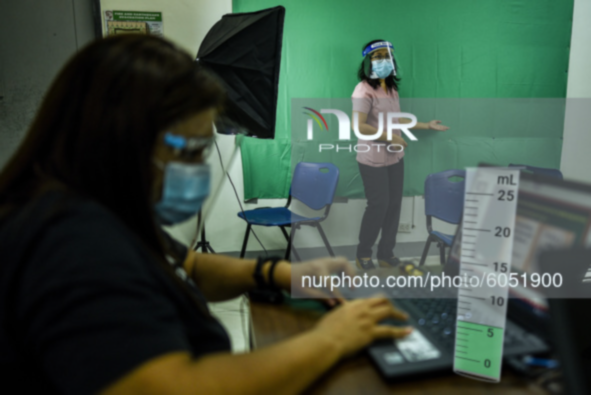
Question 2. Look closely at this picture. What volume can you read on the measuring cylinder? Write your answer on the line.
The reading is 6 mL
